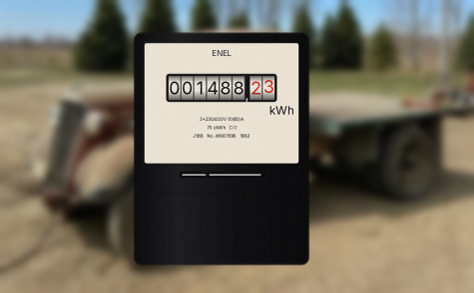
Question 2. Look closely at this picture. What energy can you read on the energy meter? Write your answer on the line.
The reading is 1488.23 kWh
